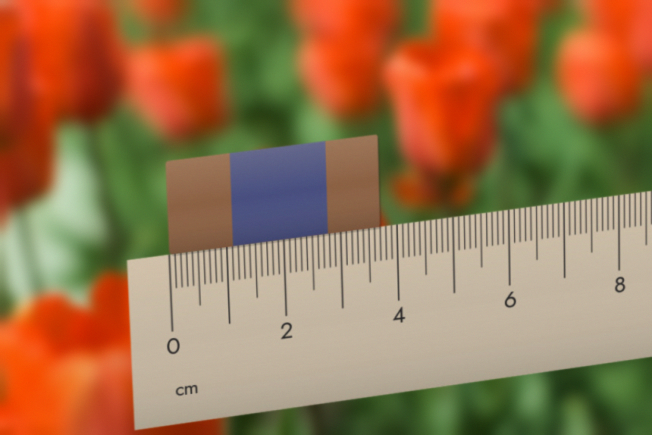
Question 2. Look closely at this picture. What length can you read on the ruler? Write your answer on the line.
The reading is 3.7 cm
